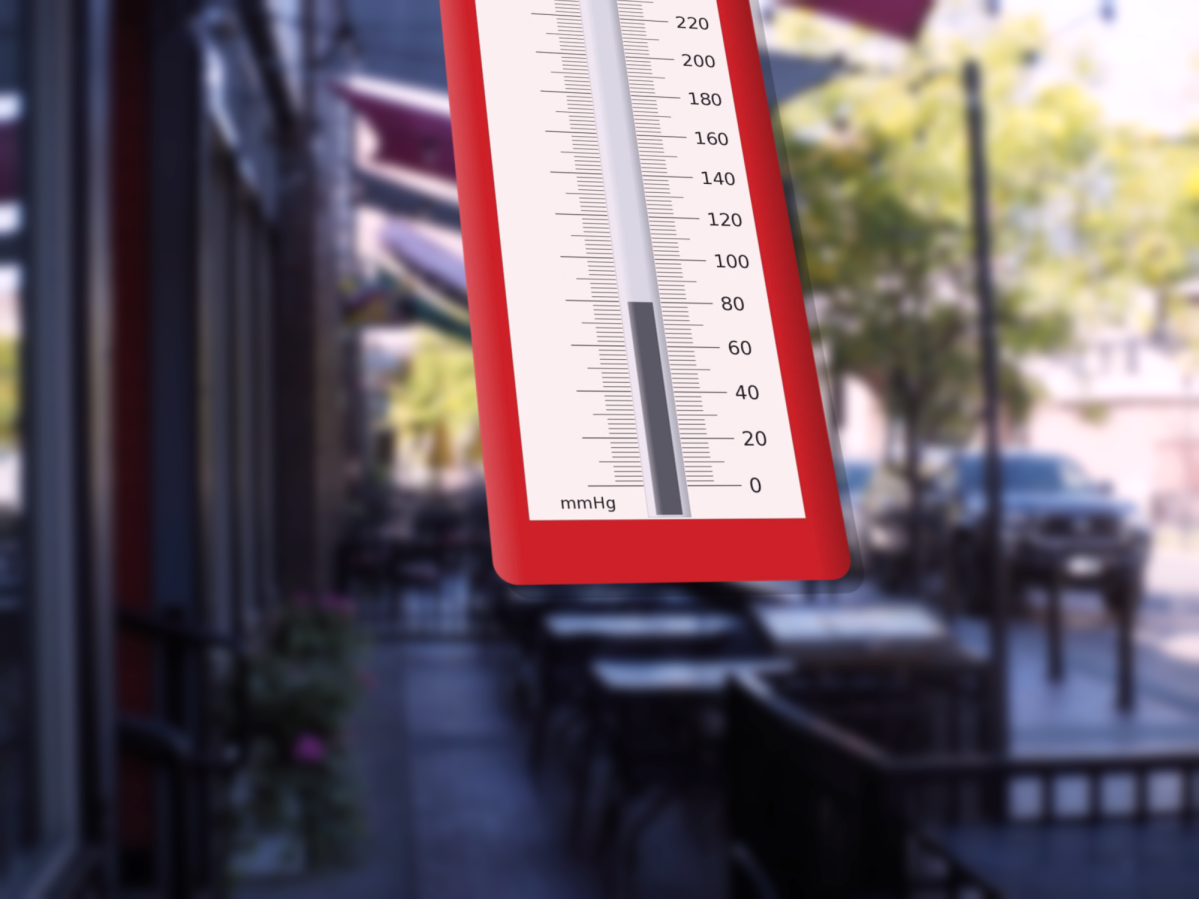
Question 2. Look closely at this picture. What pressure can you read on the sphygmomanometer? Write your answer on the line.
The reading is 80 mmHg
